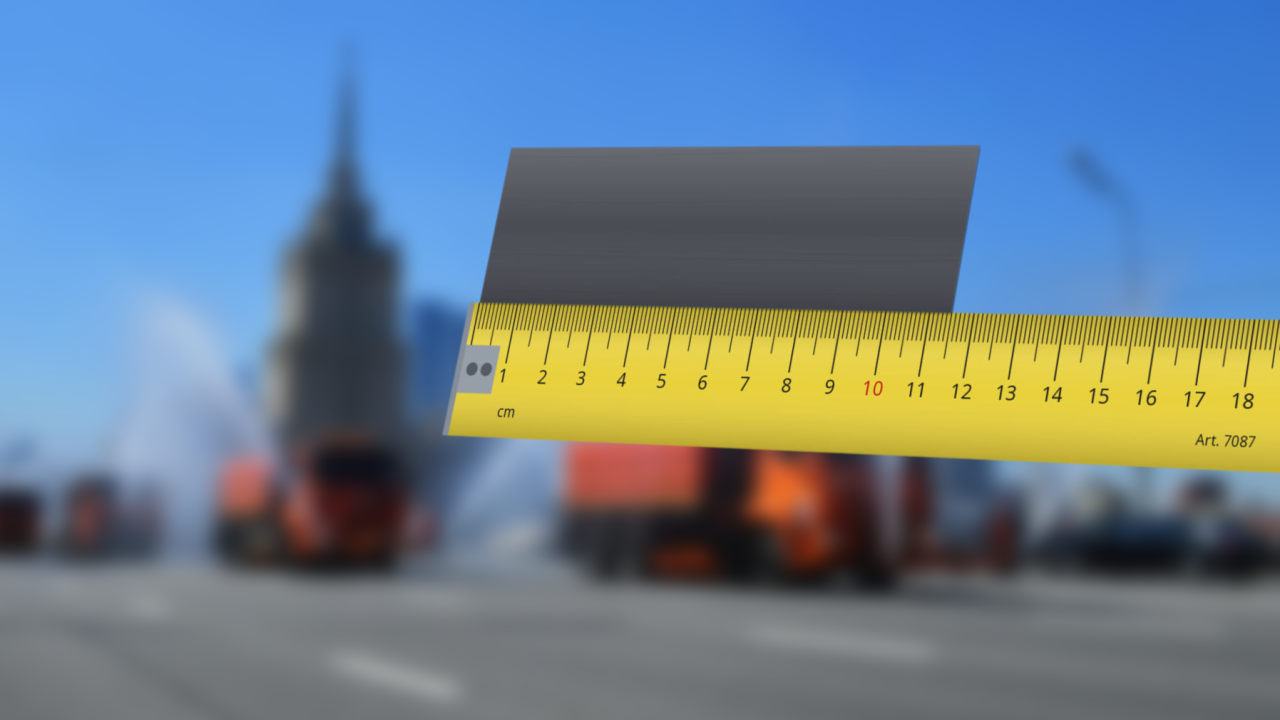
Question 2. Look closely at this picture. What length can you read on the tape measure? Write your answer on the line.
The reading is 11.5 cm
